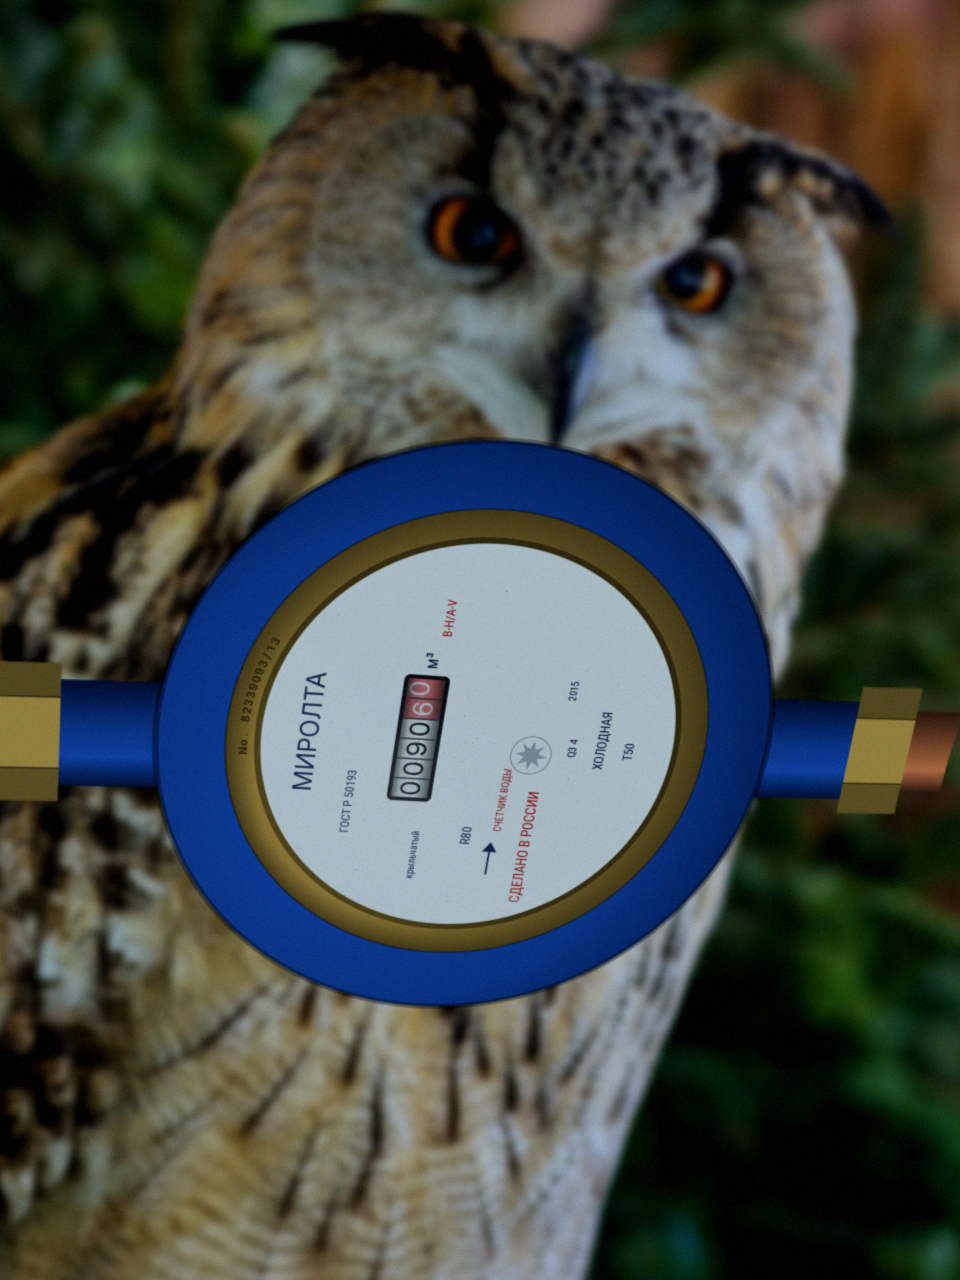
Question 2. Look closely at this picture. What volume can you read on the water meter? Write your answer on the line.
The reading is 90.60 m³
